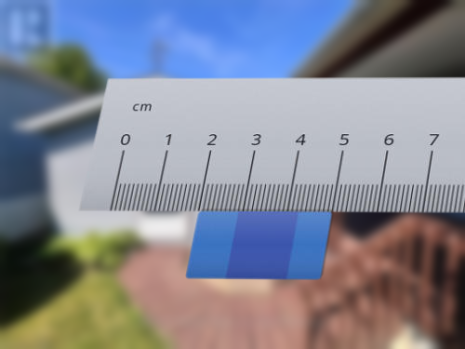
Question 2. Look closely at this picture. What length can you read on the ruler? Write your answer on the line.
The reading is 3 cm
